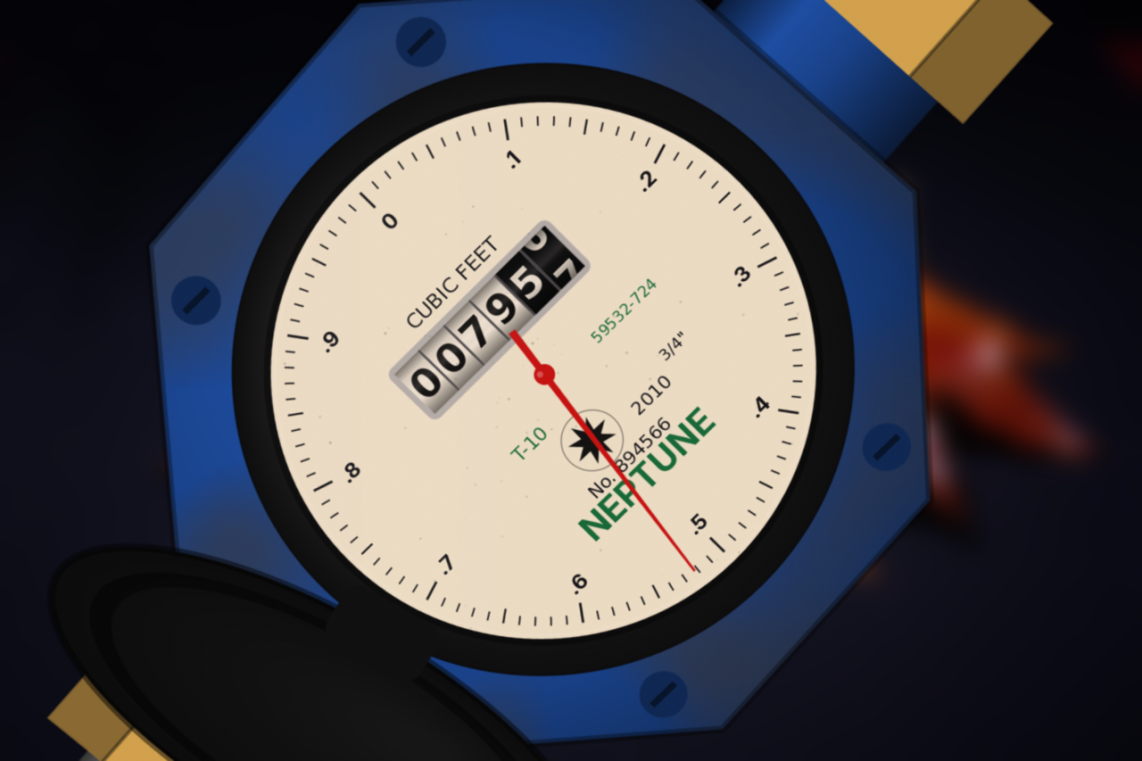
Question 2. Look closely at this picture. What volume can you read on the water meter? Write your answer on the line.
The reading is 7956.52 ft³
